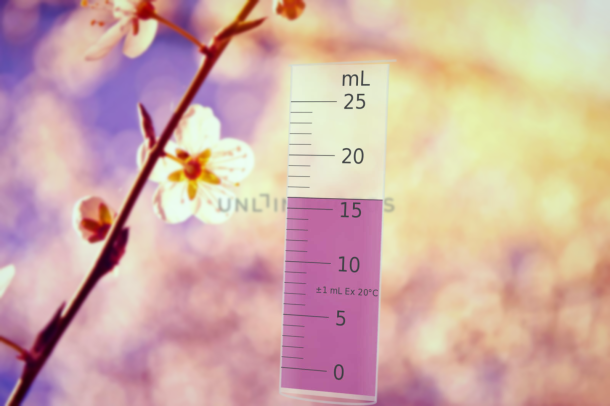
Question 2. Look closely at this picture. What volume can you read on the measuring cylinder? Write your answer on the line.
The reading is 16 mL
